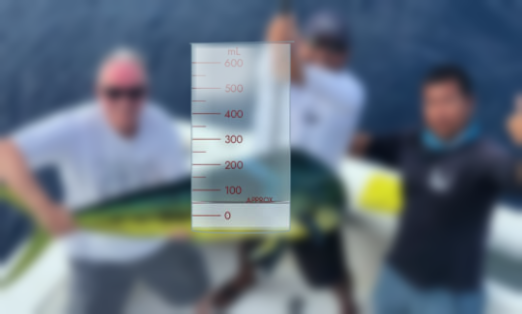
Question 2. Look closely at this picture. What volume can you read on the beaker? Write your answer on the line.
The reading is 50 mL
